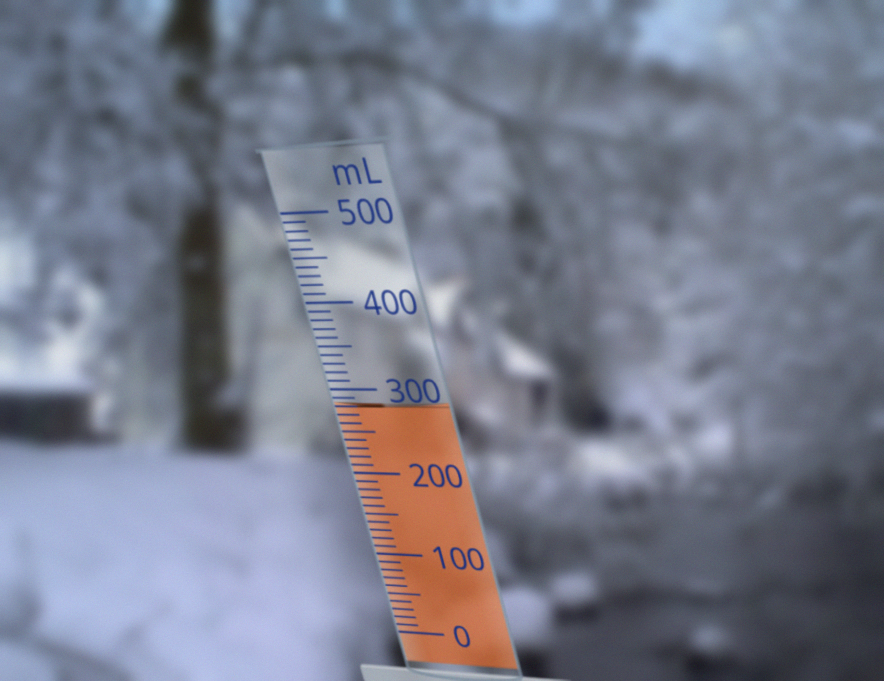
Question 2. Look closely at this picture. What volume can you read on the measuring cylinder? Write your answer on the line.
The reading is 280 mL
